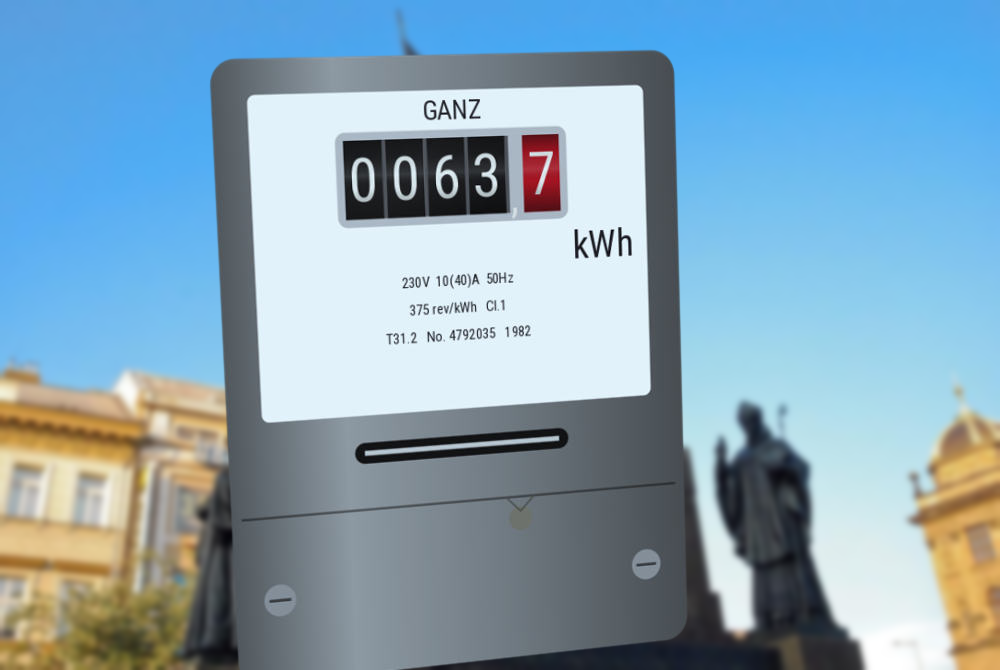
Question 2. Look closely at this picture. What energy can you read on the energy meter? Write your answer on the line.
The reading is 63.7 kWh
